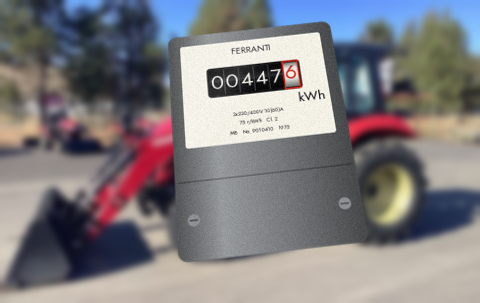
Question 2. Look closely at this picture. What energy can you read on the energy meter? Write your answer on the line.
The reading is 447.6 kWh
